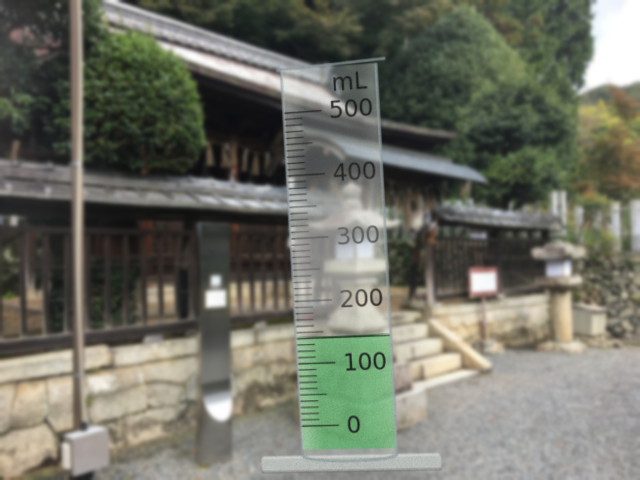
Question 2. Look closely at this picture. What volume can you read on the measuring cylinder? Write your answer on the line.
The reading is 140 mL
